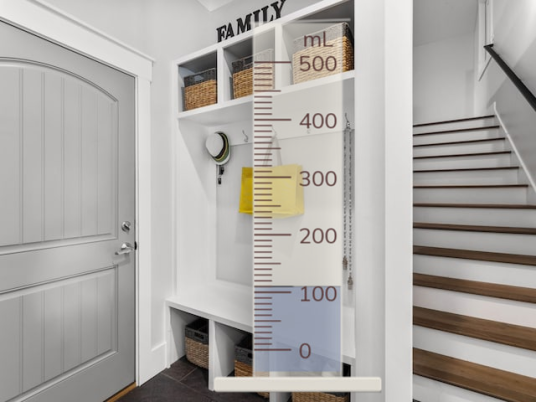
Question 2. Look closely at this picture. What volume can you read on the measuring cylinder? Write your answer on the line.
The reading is 110 mL
